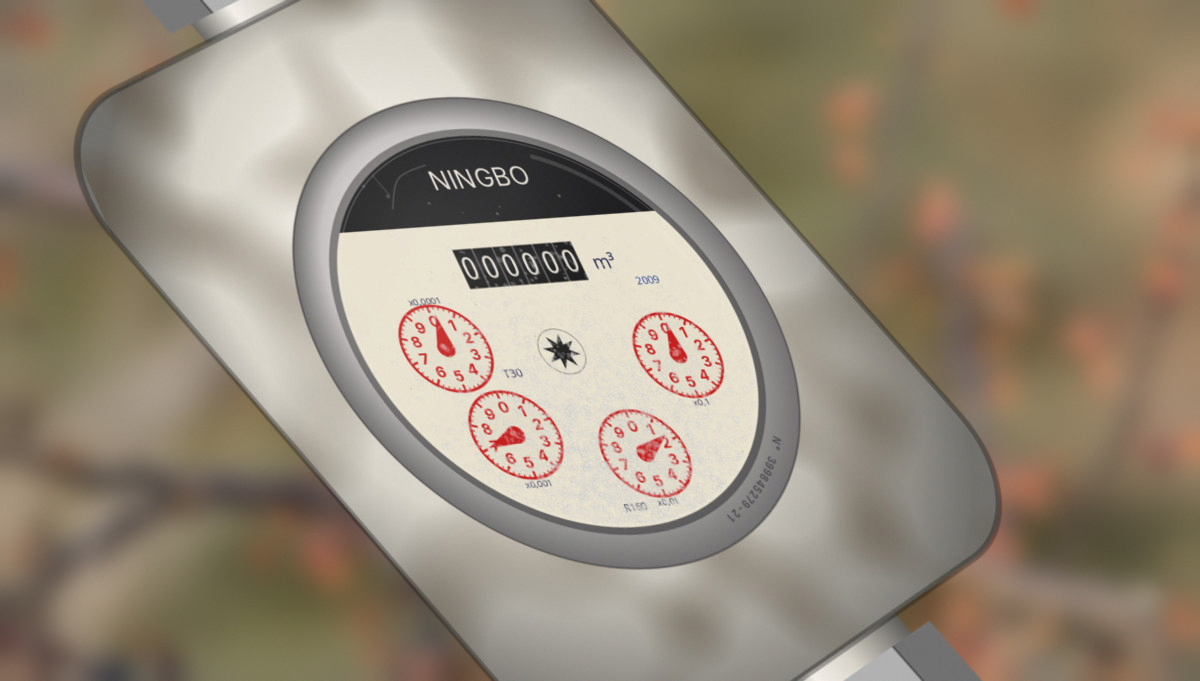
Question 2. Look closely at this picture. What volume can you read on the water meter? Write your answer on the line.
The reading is 0.0170 m³
